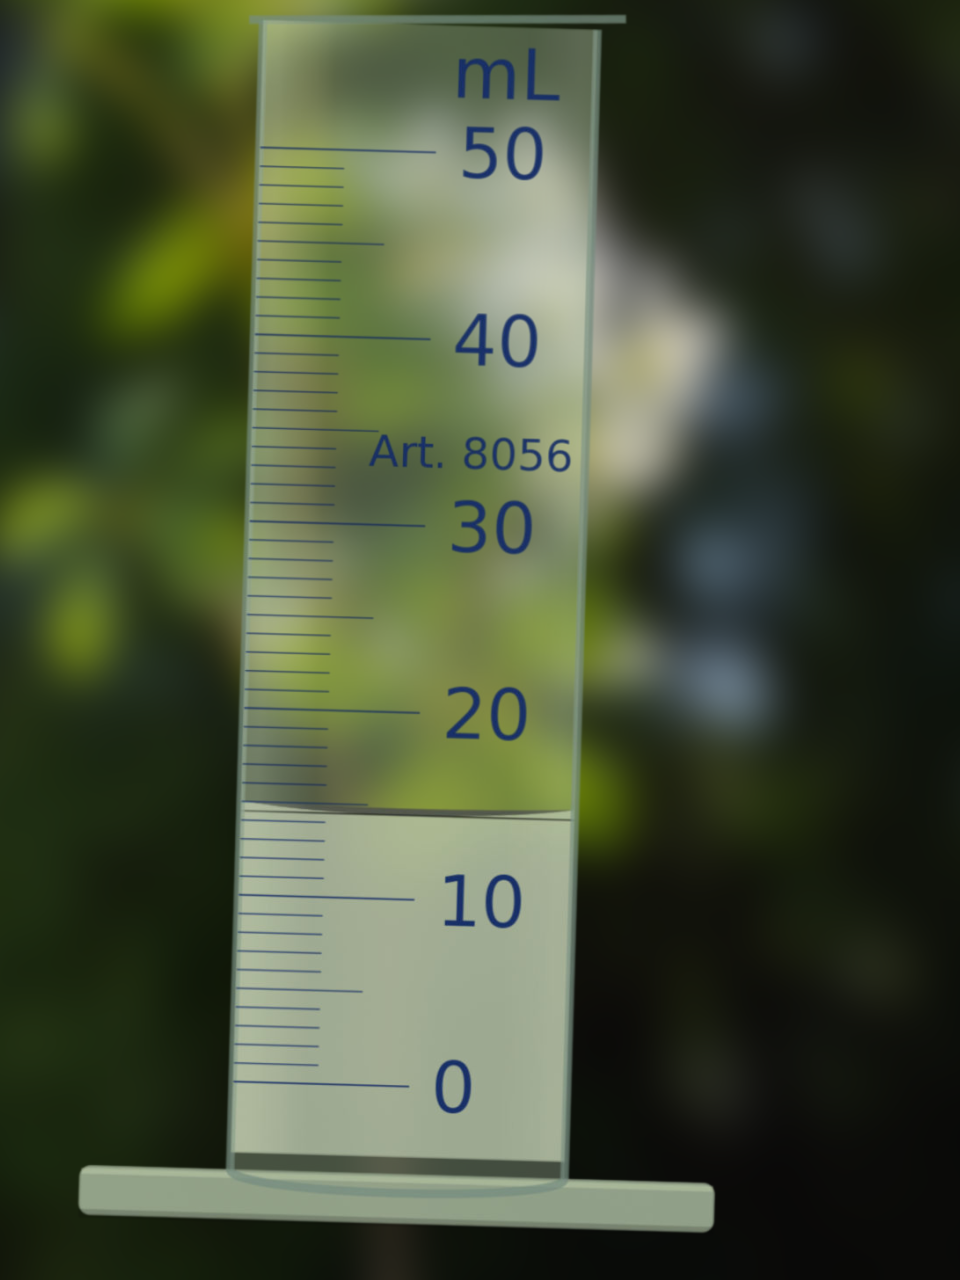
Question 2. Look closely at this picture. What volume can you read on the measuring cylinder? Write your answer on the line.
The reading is 14.5 mL
